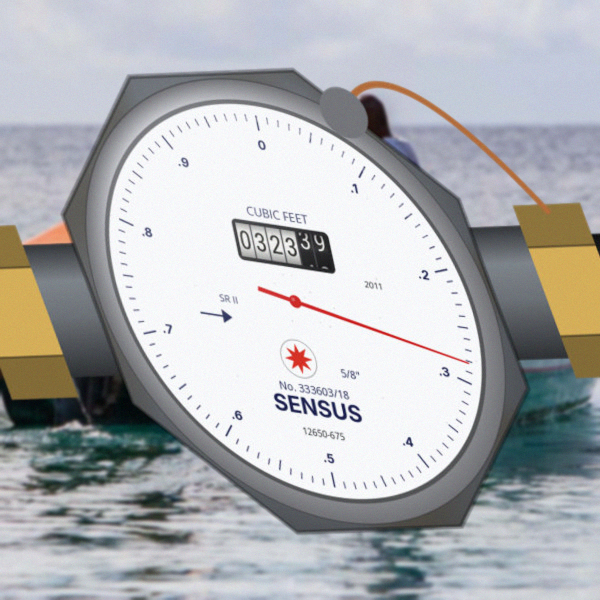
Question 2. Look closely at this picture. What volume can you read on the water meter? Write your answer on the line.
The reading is 32339.28 ft³
